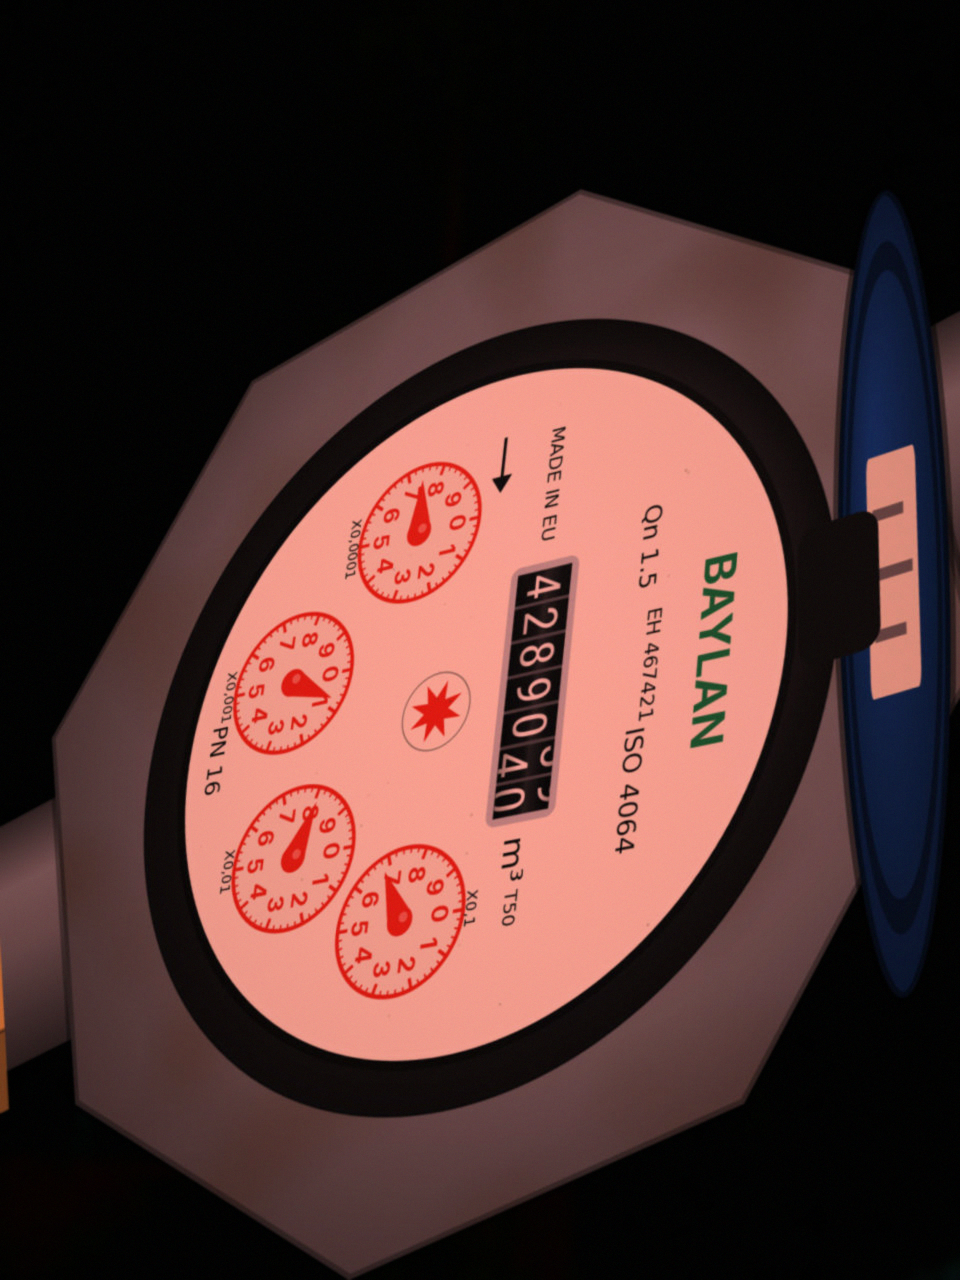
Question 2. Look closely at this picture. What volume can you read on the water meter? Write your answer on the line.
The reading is 4289039.6807 m³
